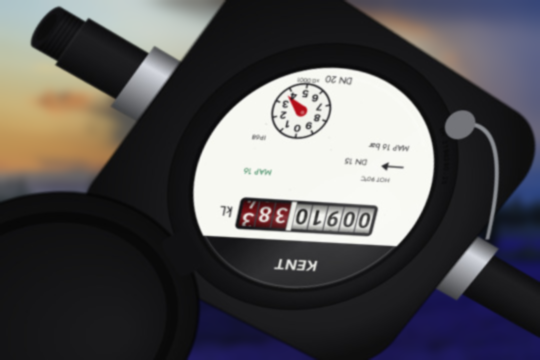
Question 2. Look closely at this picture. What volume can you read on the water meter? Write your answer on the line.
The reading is 910.3833 kL
